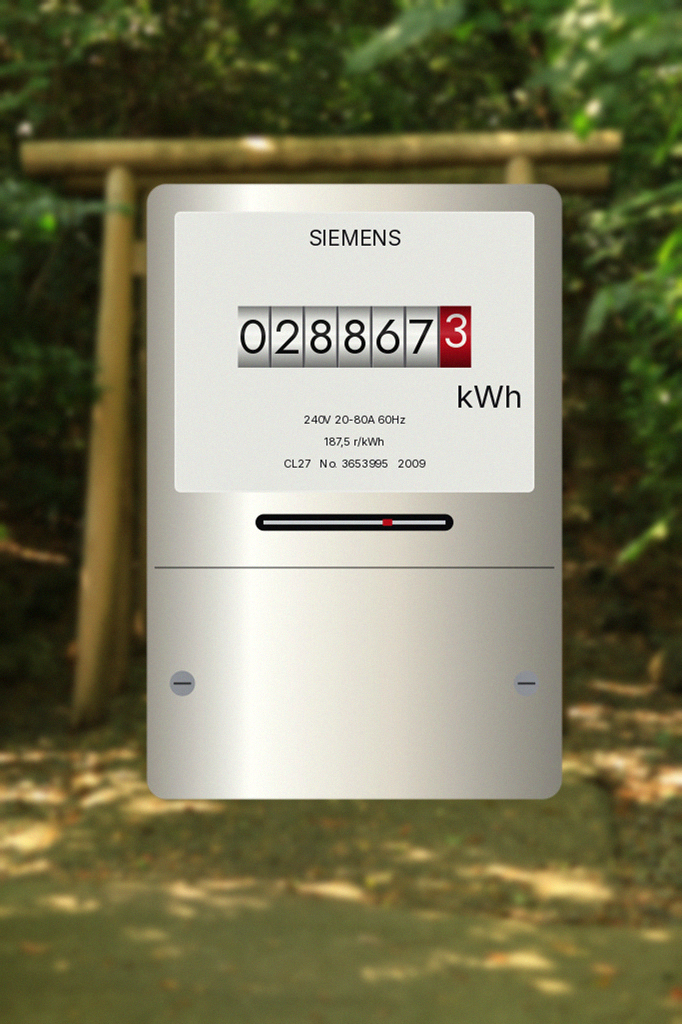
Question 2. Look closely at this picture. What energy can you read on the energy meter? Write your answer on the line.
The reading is 28867.3 kWh
